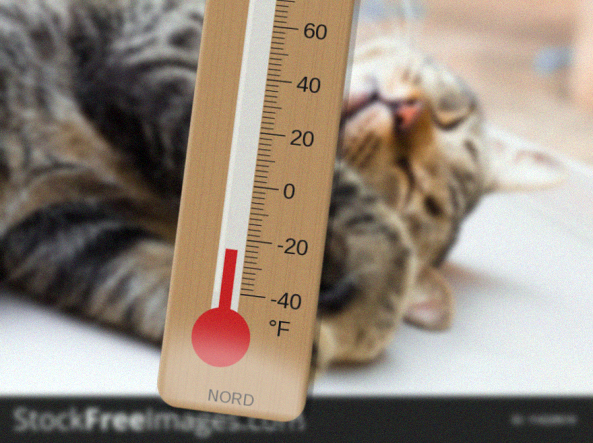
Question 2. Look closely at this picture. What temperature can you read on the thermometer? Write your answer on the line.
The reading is -24 °F
